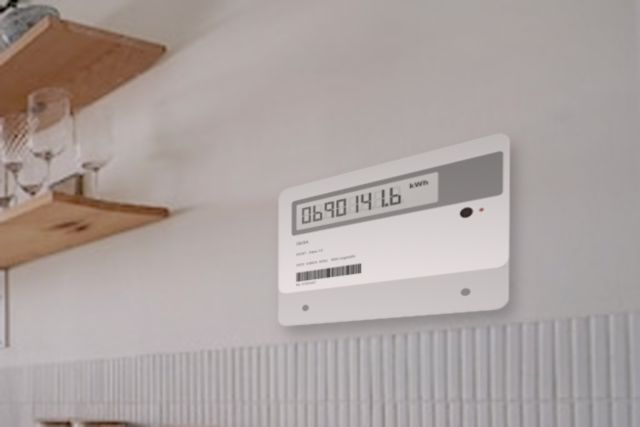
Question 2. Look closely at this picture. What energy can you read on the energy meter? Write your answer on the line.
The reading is 690141.6 kWh
